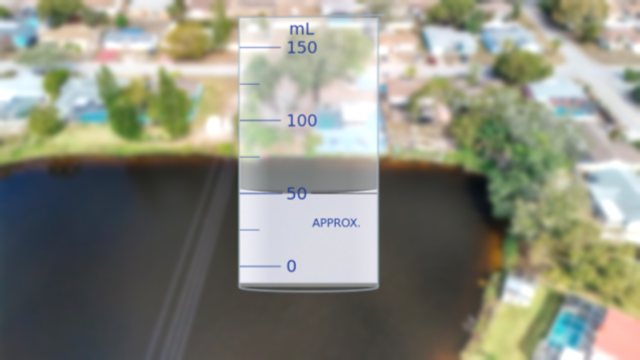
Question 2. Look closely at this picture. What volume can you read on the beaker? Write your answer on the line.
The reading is 50 mL
